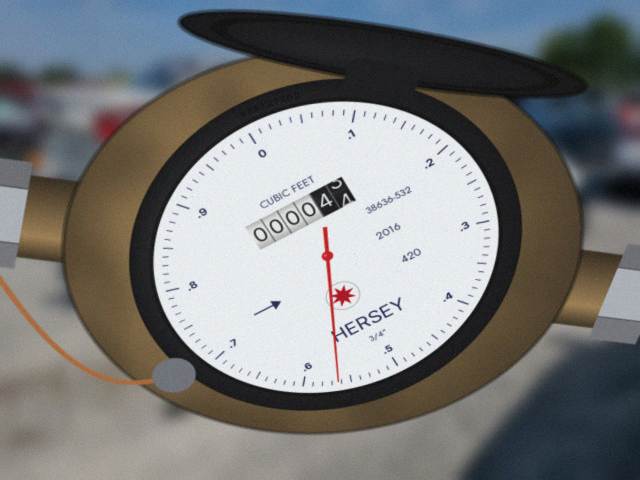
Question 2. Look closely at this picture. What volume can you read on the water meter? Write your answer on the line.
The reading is 43.56 ft³
